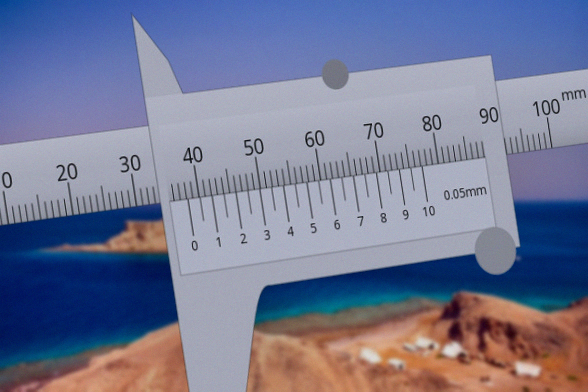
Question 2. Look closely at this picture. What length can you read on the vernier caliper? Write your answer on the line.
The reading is 38.2 mm
